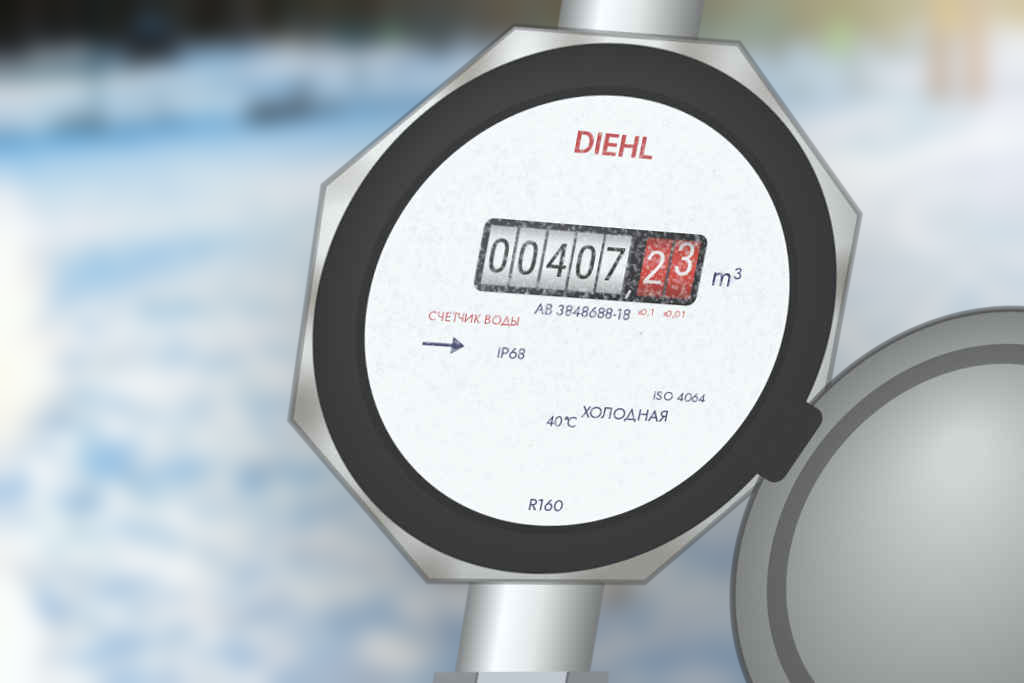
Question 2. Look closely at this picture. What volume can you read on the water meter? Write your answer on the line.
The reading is 407.23 m³
